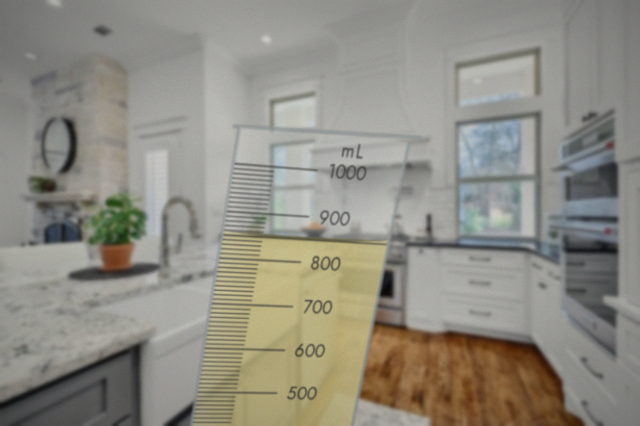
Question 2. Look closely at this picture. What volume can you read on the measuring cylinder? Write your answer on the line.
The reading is 850 mL
